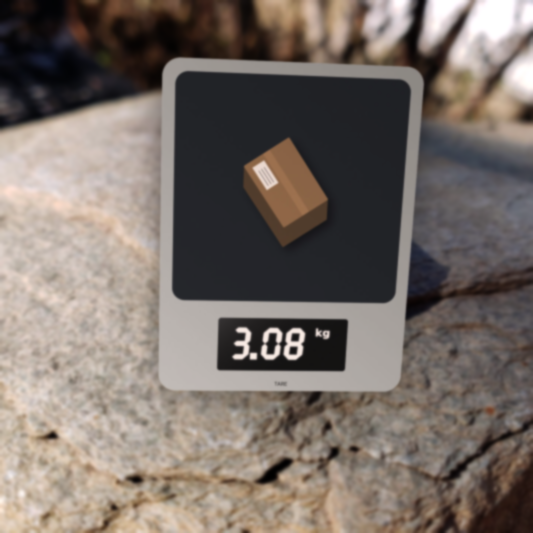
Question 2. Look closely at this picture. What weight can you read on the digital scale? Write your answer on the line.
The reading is 3.08 kg
